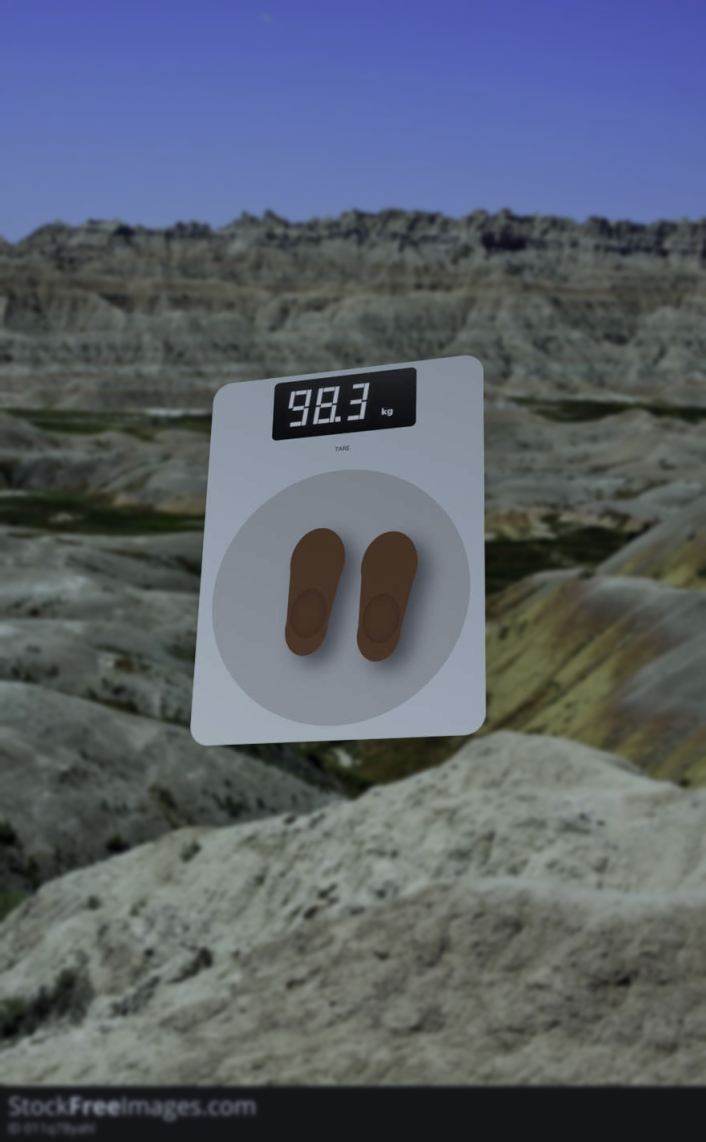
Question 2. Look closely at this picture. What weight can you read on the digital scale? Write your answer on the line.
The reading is 98.3 kg
